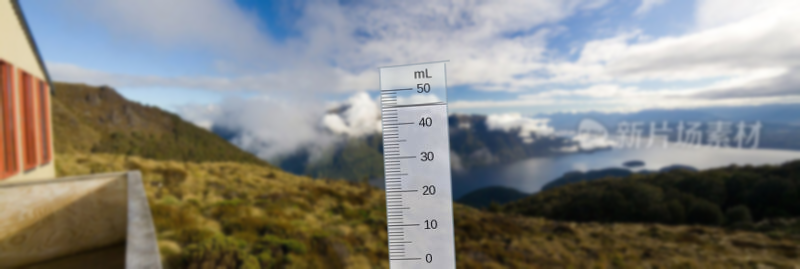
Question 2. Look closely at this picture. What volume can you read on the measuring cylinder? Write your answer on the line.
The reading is 45 mL
